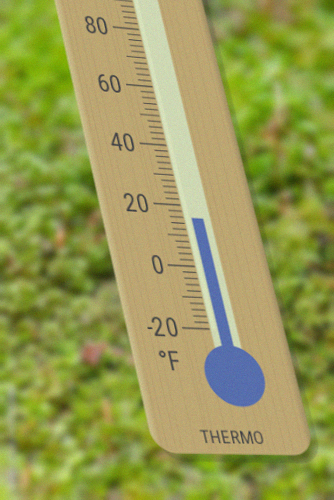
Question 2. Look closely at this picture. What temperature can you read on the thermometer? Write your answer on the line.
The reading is 16 °F
